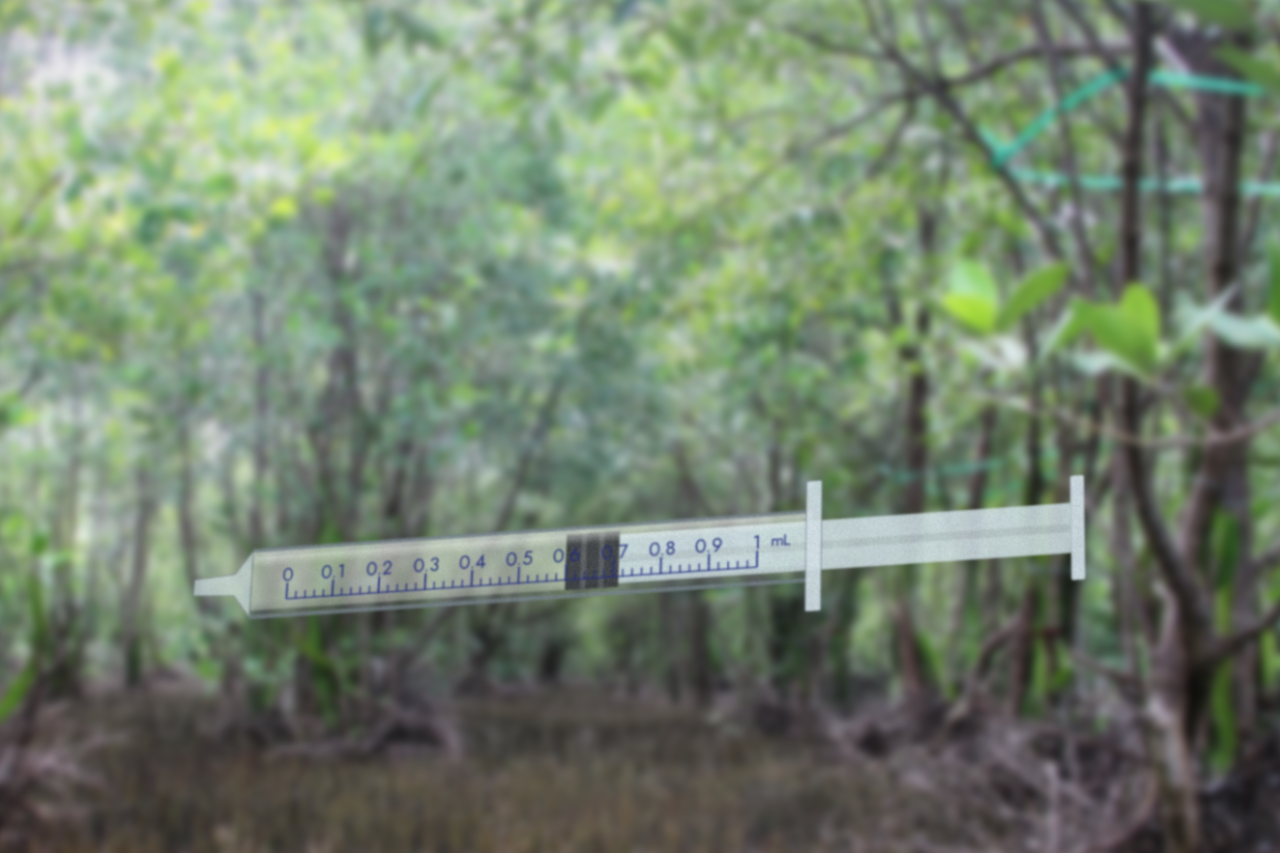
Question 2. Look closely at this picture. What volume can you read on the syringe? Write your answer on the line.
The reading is 0.6 mL
